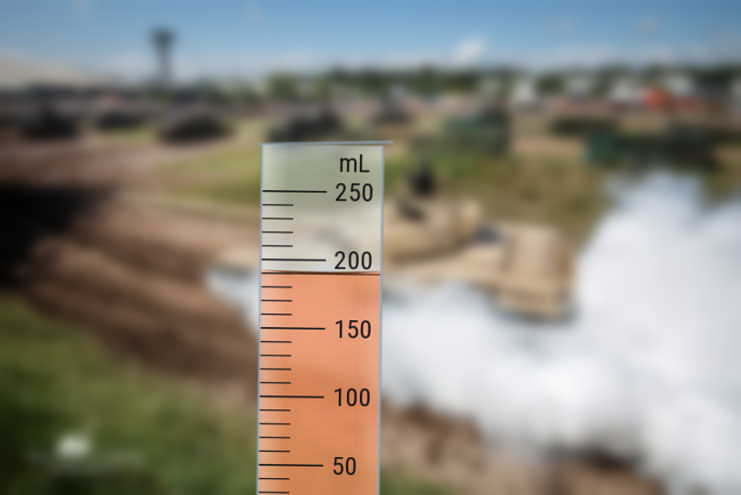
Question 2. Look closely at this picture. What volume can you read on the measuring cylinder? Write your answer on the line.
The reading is 190 mL
